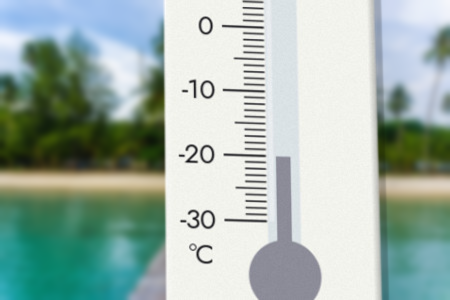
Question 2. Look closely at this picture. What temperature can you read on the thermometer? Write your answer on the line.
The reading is -20 °C
